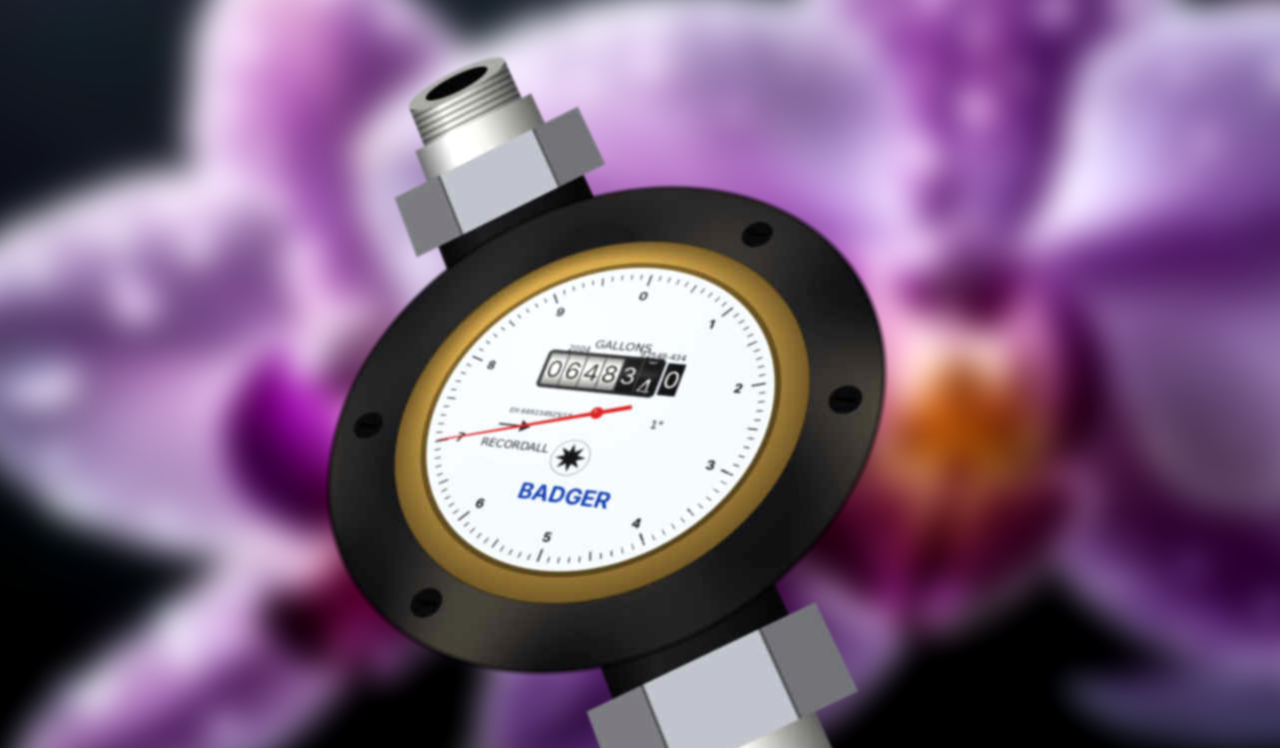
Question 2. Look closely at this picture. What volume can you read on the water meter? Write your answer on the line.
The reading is 648337.0 gal
